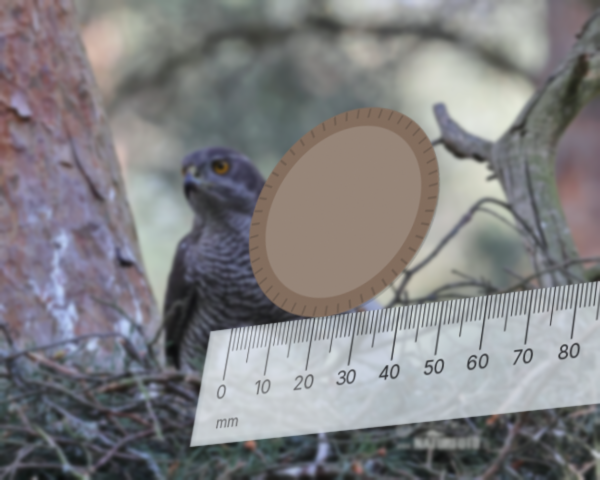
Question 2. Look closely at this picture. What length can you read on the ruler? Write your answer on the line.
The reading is 45 mm
